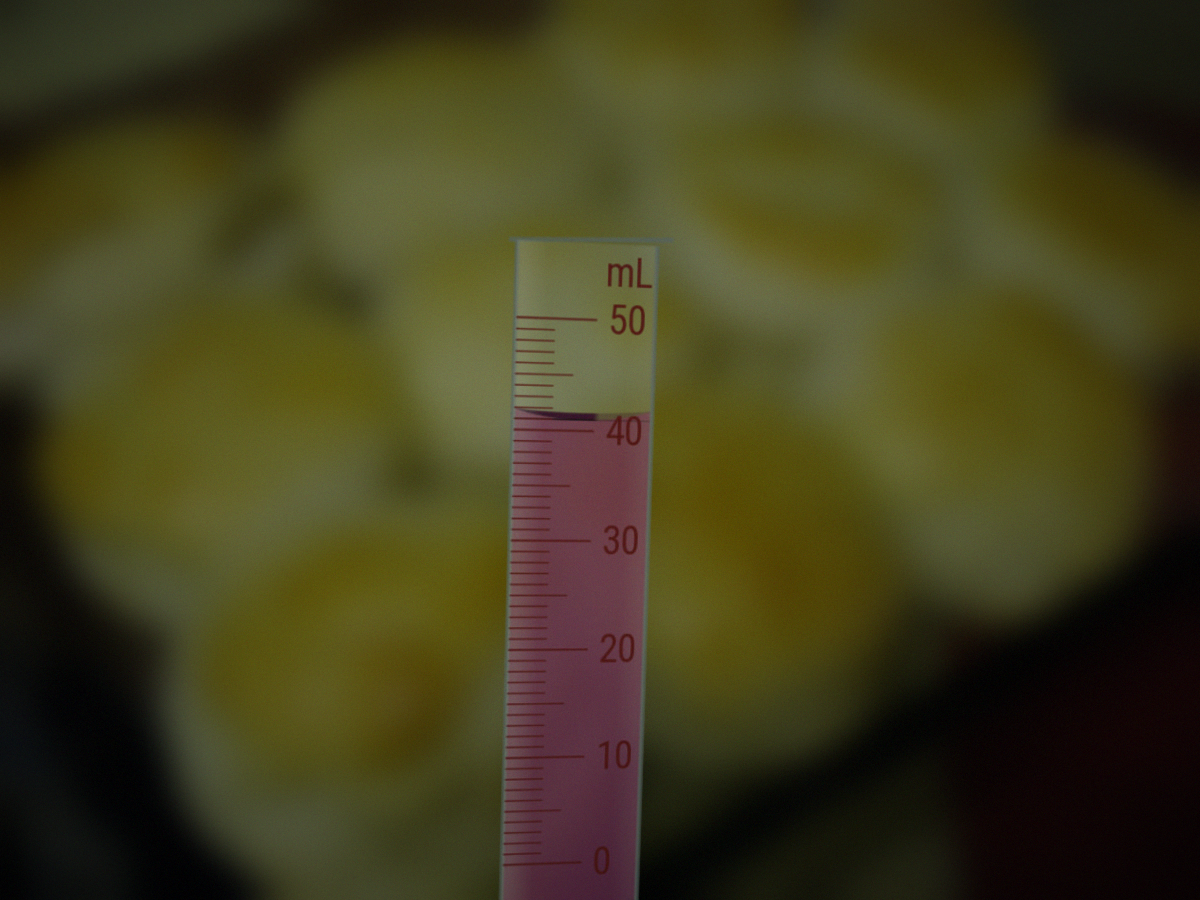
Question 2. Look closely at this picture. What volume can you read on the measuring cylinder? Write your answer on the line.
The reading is 41 mL
